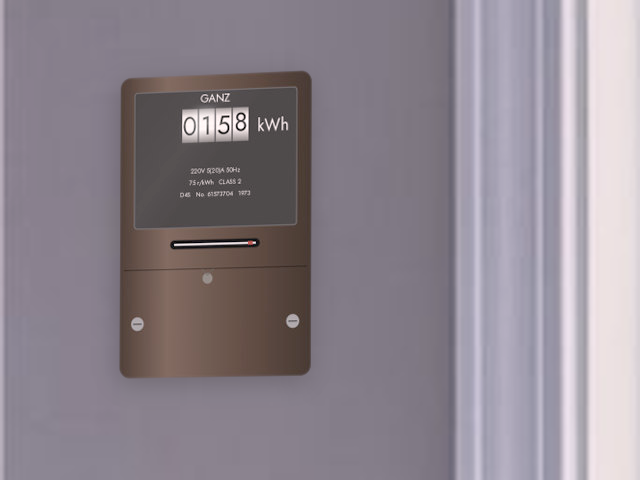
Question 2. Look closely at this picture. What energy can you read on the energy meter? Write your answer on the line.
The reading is 158 kWh
